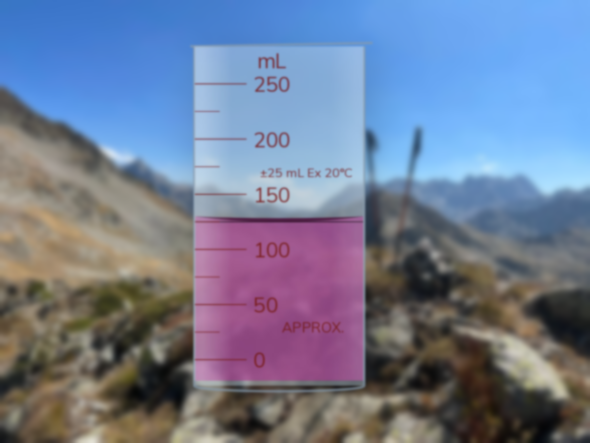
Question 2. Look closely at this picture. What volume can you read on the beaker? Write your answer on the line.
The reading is 125 mL
